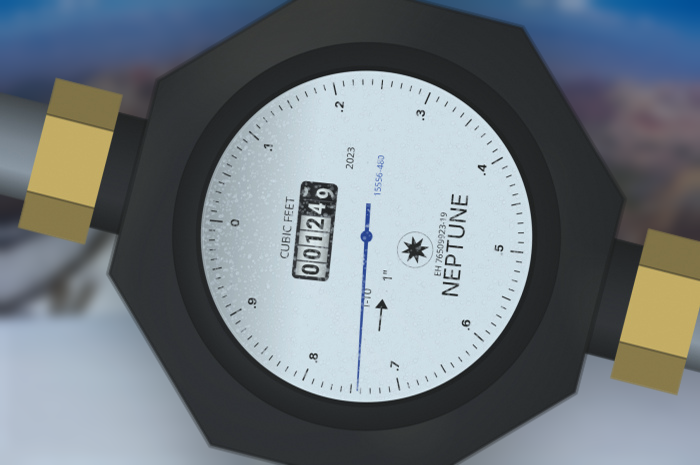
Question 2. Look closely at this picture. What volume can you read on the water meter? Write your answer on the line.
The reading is 1248.74 ft³
